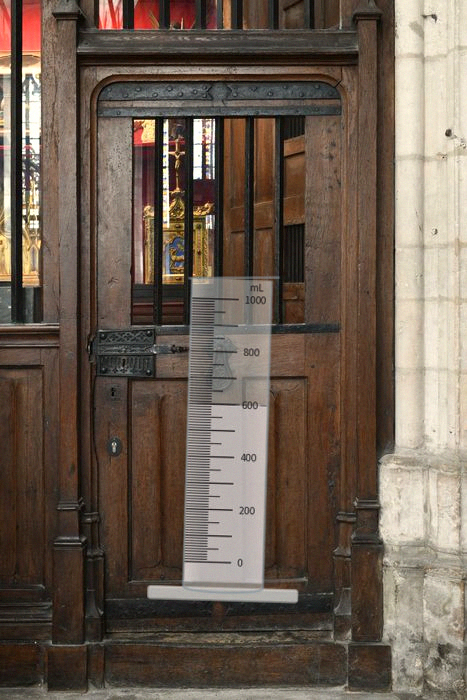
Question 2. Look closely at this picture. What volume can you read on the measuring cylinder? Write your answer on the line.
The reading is 600 mL
